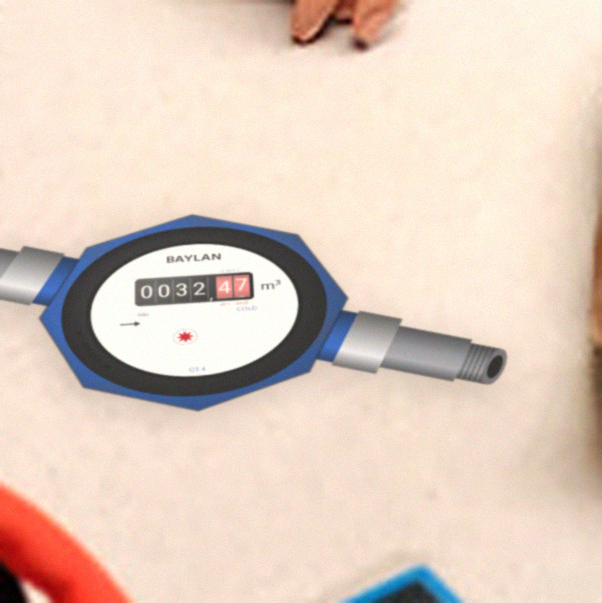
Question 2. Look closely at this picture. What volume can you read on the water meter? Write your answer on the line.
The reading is 32.47 m³
